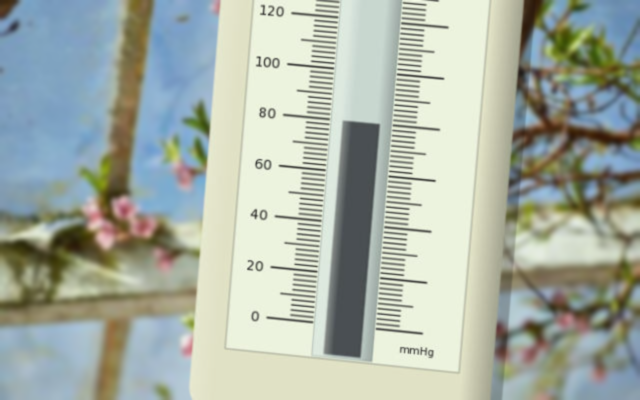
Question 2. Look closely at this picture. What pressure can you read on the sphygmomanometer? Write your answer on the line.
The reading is 80 mmHg
